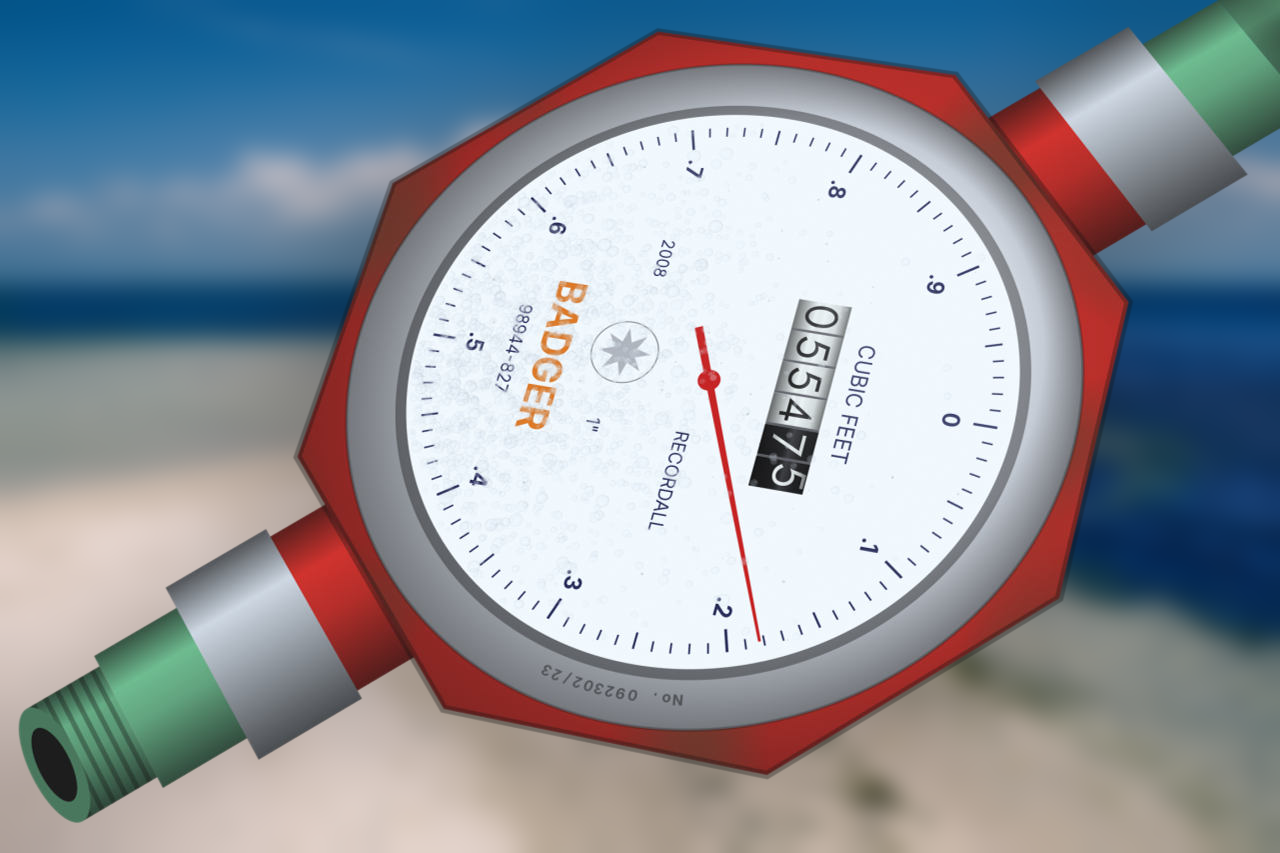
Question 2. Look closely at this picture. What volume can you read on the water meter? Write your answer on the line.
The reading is 55475.18 ft³
